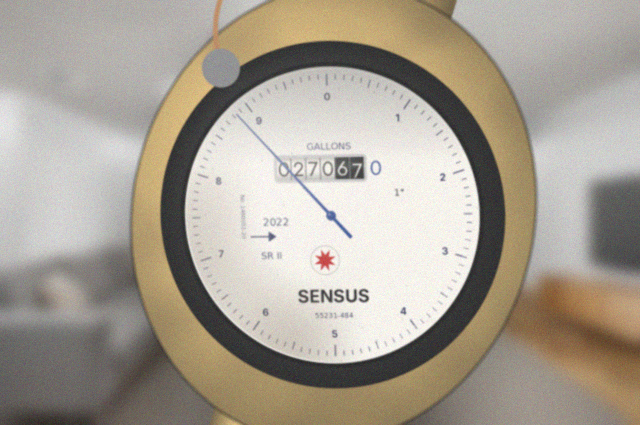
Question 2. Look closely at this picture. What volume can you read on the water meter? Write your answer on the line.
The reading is 270668.8 gal
